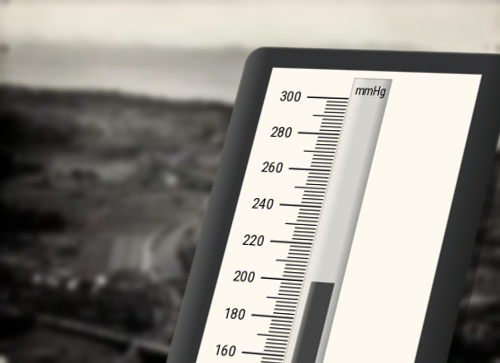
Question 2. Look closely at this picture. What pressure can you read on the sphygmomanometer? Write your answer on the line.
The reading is 200 mmHg
